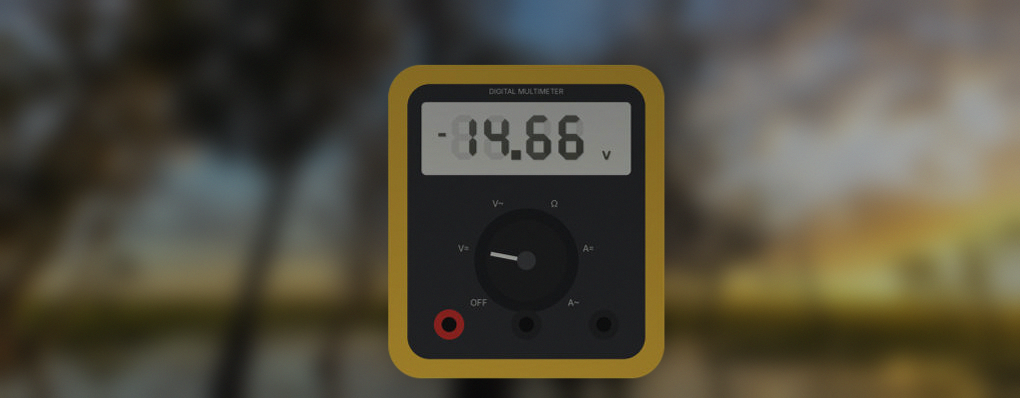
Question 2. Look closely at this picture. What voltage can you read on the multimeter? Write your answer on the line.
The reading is -14.66 V
